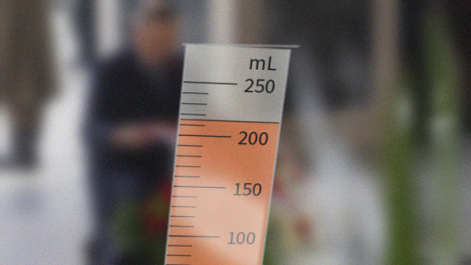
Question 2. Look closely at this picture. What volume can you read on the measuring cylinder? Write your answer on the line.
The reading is 215 mL
